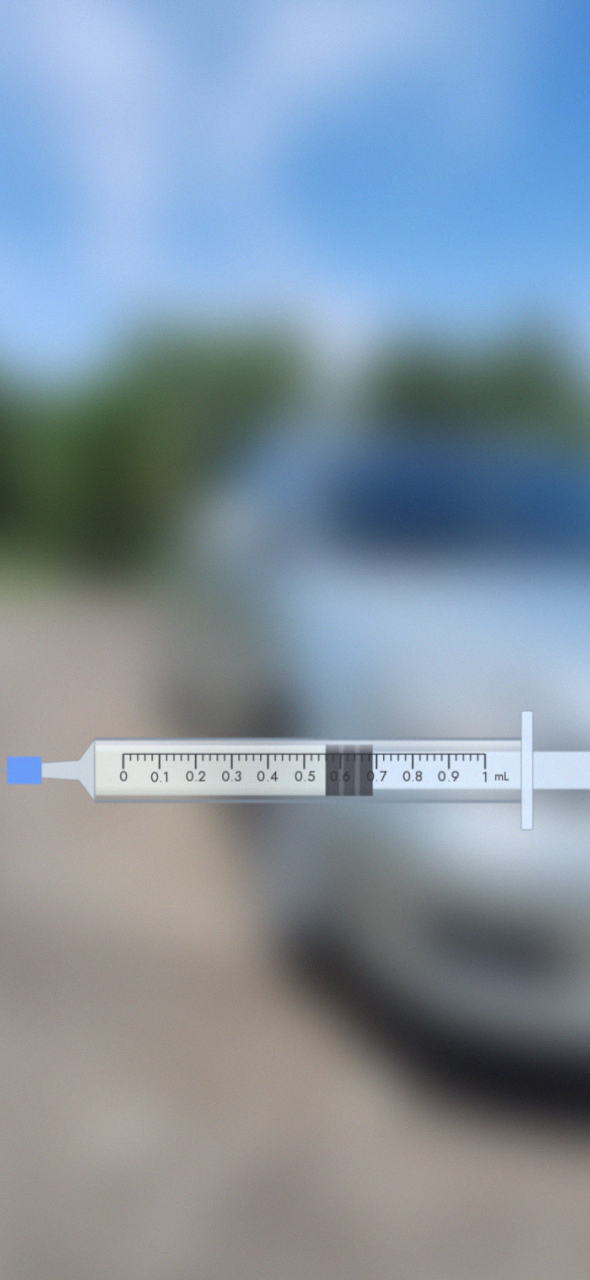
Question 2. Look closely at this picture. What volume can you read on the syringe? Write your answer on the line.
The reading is 0.56 mL
